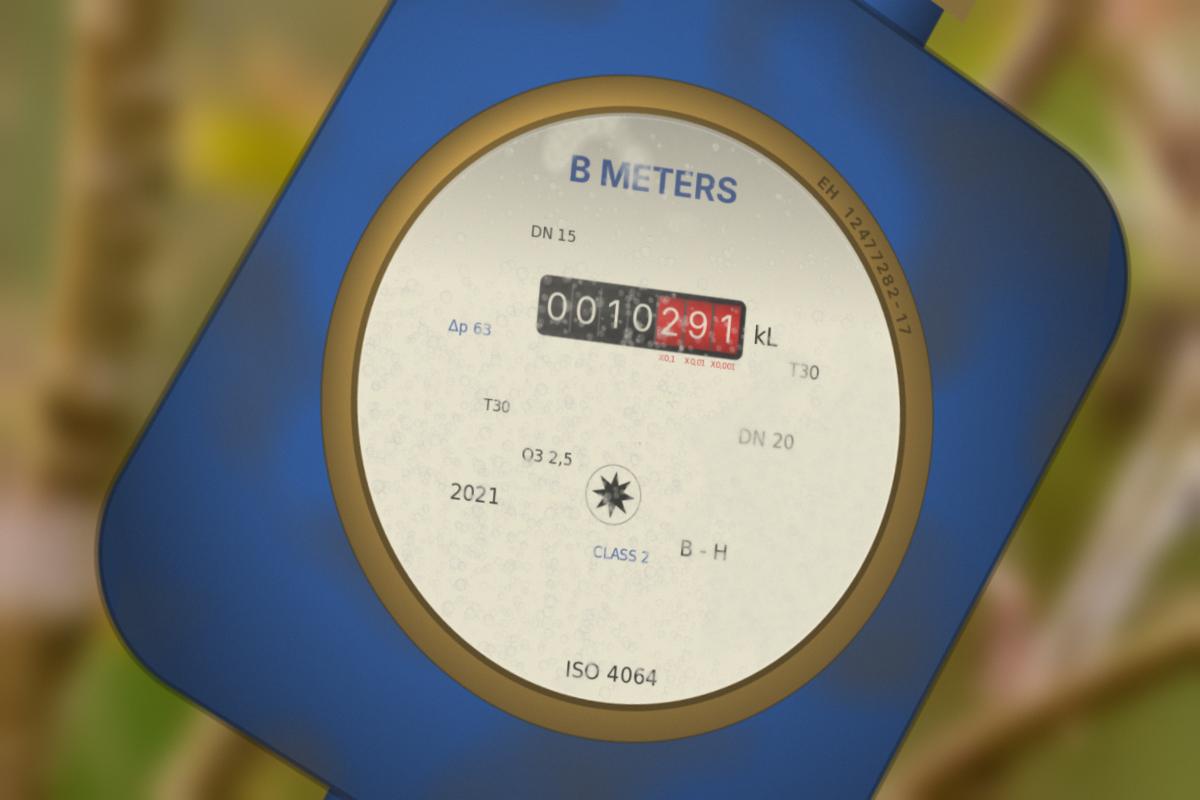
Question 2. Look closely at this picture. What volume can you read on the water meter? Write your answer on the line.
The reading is 10.291 kL
